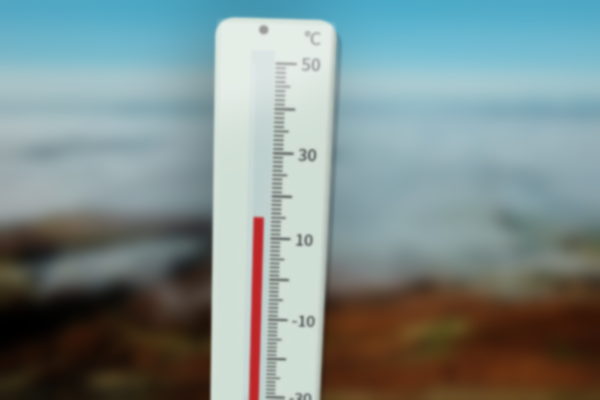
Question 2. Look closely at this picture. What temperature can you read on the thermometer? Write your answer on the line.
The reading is 15 °C
